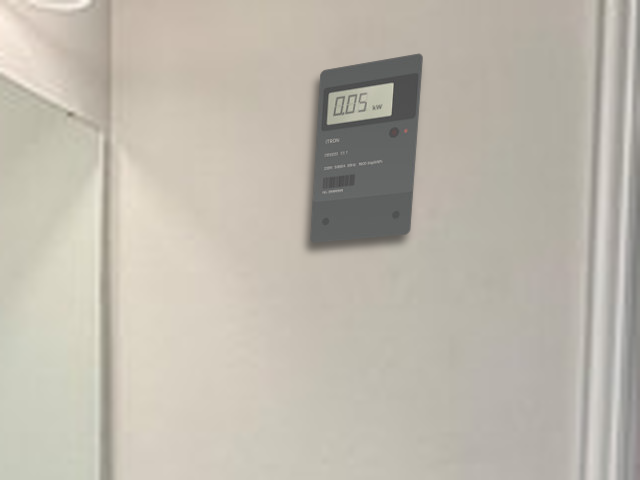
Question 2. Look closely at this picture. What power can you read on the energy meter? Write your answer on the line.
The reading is 0.05 kW
